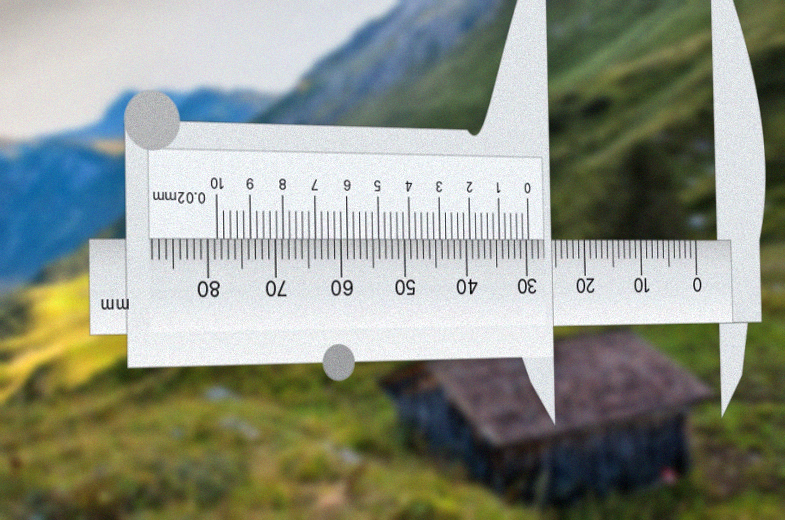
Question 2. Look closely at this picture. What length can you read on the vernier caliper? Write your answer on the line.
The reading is 29.6 mm
